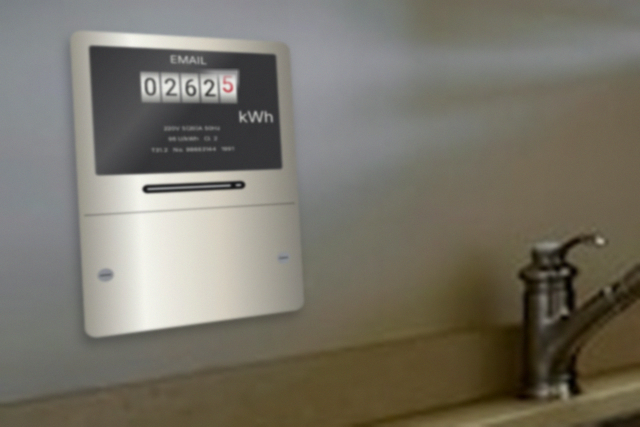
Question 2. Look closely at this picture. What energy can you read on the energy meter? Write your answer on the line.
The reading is 262.5 kWh
